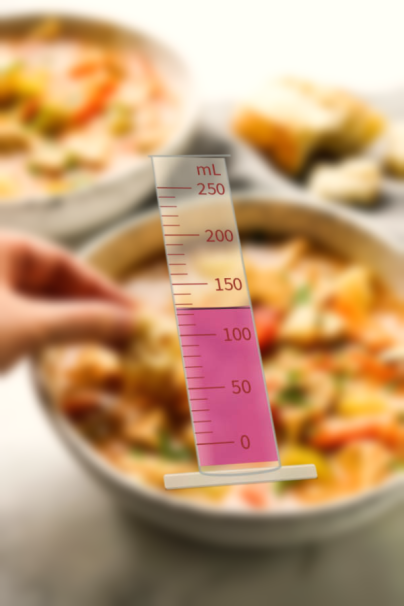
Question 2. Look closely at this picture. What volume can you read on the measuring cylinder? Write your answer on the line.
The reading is 125 mL
